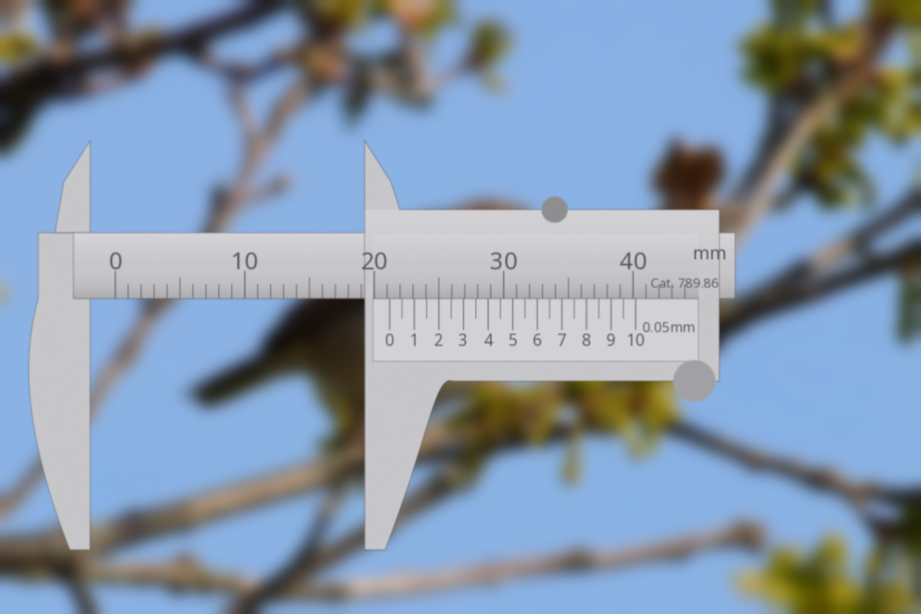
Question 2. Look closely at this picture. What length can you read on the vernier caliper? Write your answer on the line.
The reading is 21.2 mm
